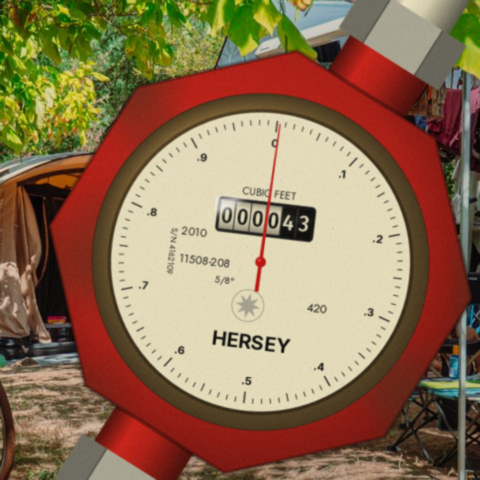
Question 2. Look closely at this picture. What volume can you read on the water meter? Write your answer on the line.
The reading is 43.00 ft³
